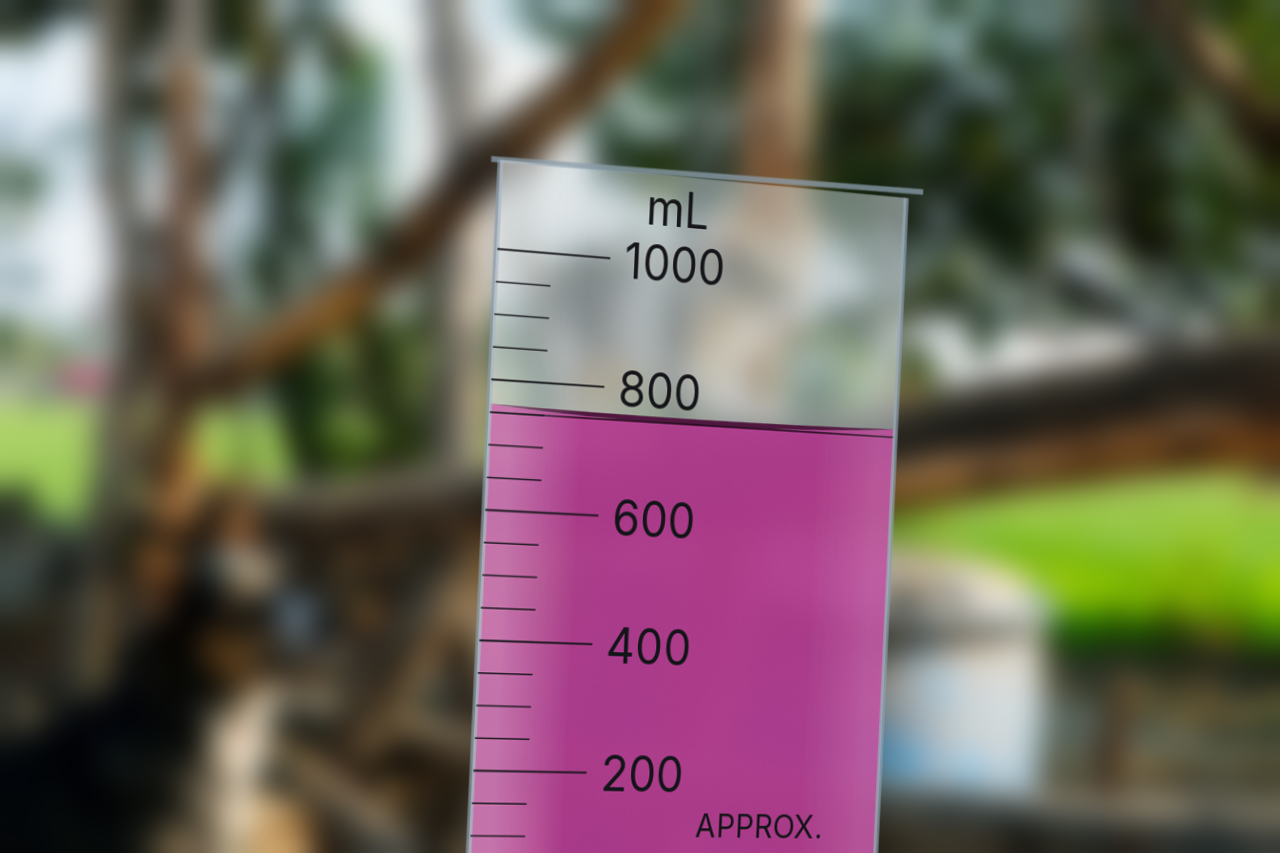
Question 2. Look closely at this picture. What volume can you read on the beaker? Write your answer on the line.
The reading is 750 mL
